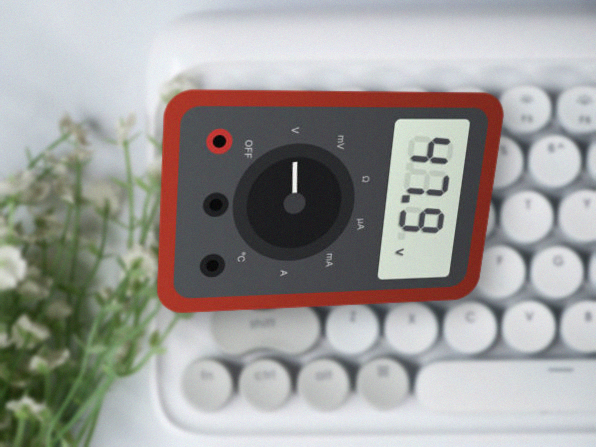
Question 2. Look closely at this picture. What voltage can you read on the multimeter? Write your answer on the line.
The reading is 47.9 V
